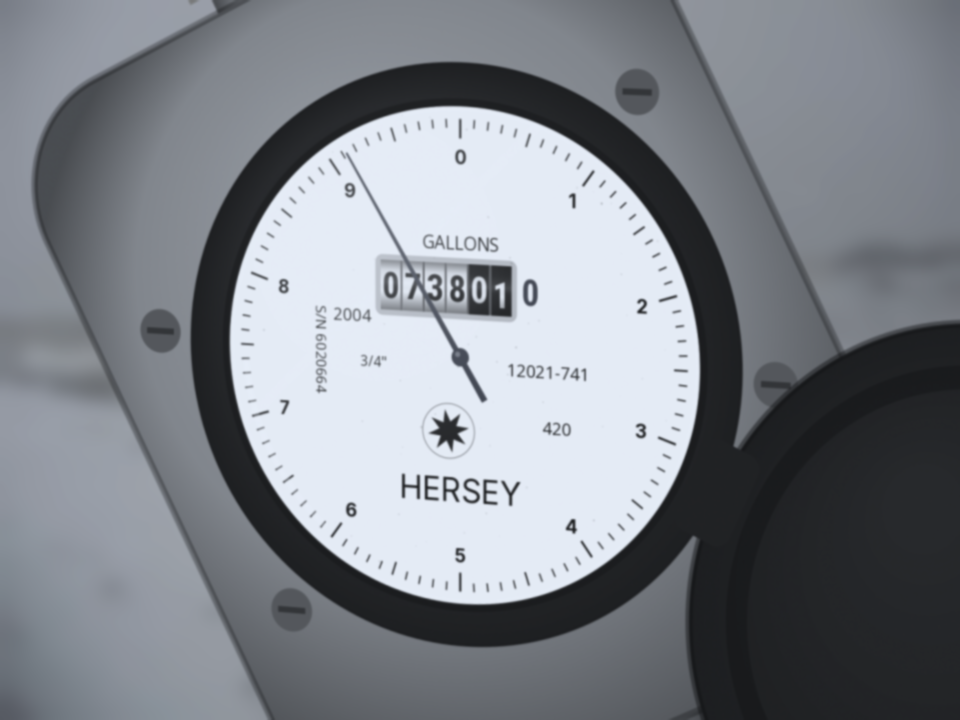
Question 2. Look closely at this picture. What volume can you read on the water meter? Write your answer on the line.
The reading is 738009.1 gal
